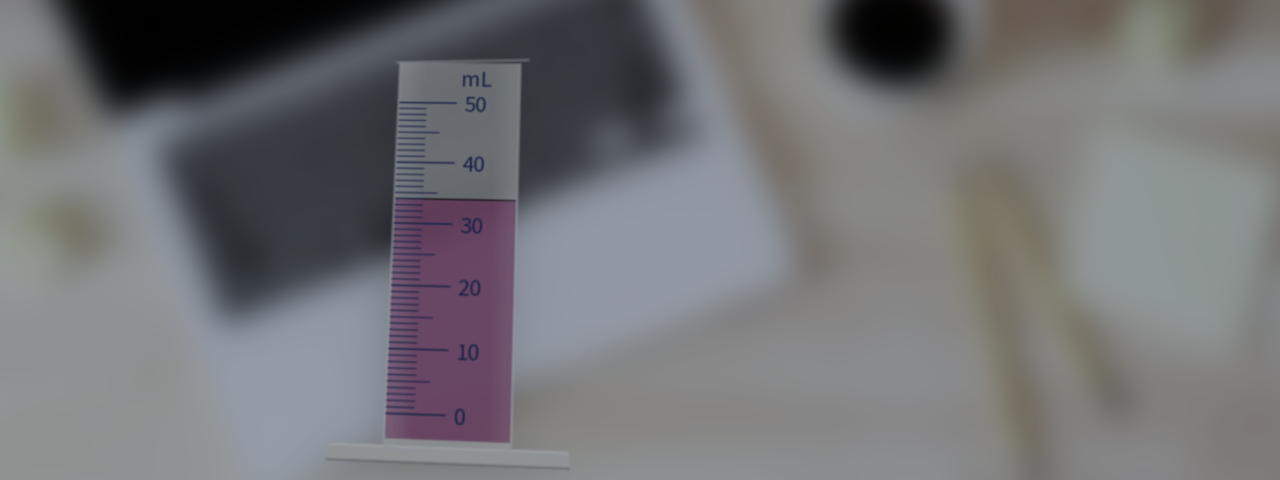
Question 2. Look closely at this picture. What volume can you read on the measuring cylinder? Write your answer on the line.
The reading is 34 mL
